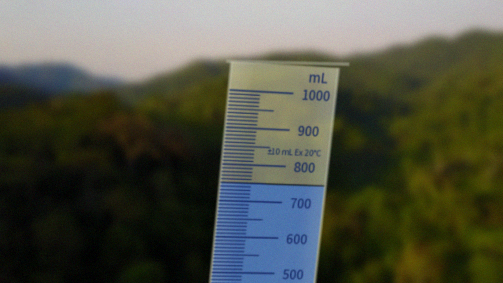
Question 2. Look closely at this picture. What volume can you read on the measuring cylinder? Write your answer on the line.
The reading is 750 mL
